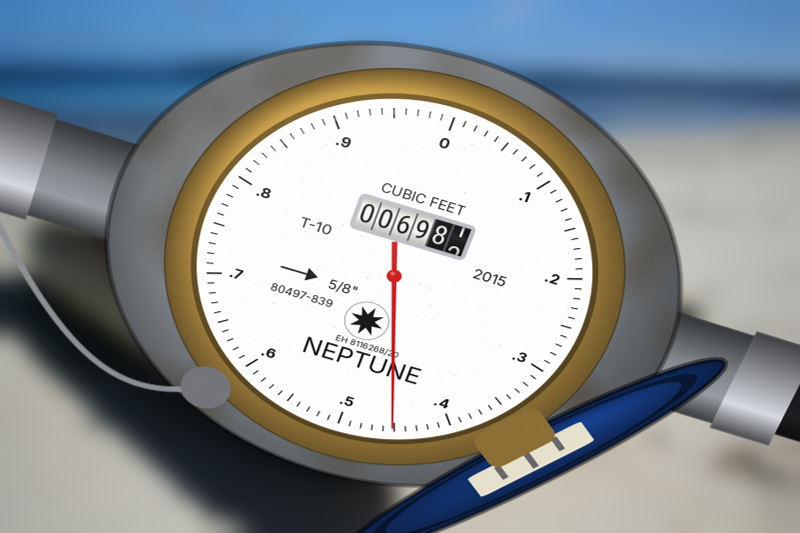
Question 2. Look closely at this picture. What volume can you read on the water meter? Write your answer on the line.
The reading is 6981.45 ft³
